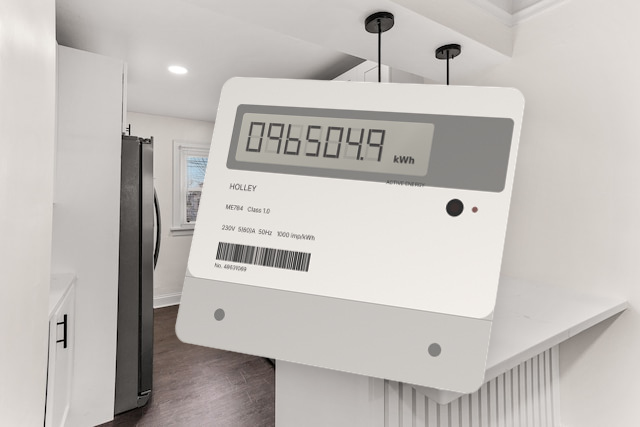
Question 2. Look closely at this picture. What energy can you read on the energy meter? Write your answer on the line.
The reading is 96504.9 kWh
